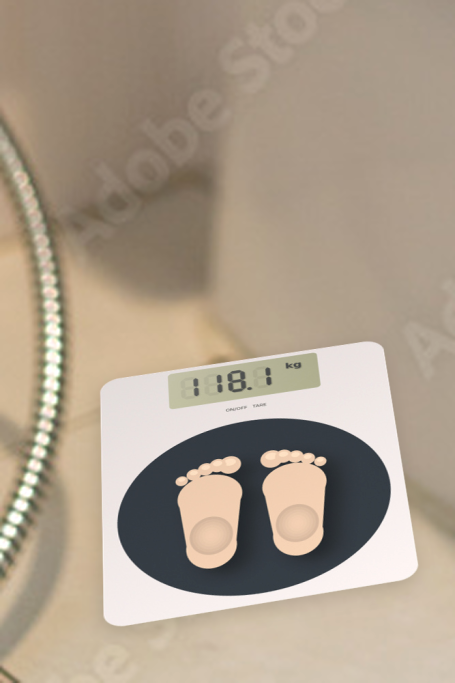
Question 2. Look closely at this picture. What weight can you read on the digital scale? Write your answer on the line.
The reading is 118.1 kg
